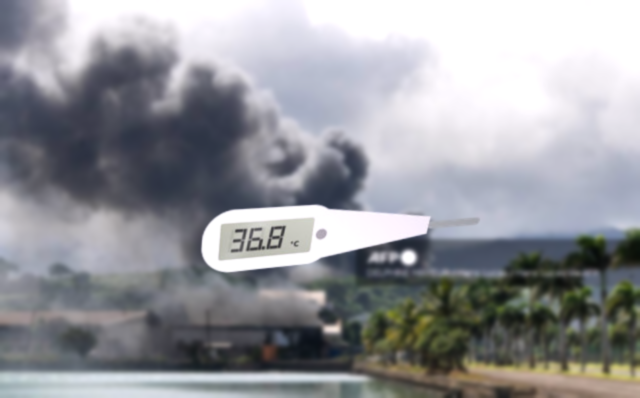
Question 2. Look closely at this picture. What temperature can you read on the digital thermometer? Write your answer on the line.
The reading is 36.8 °C
